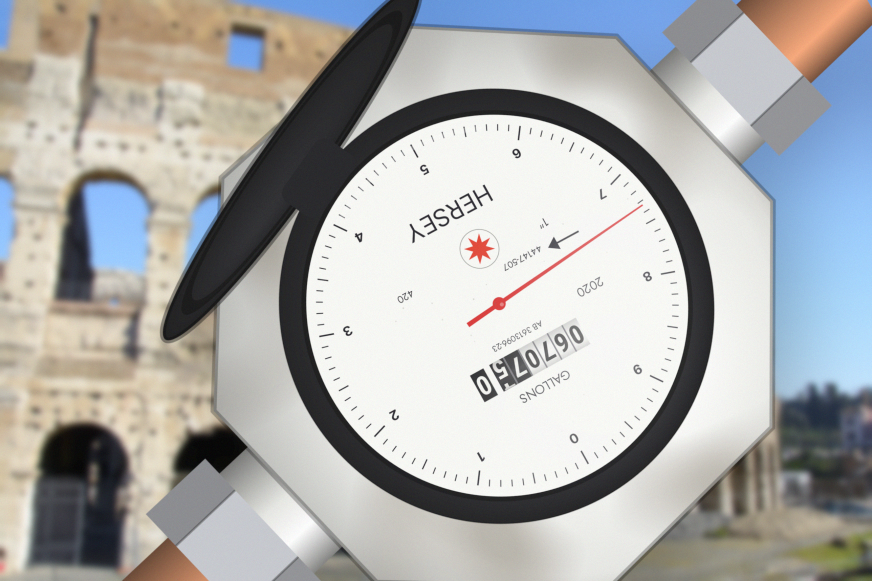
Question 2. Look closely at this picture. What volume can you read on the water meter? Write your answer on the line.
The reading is 670747.3 gal
